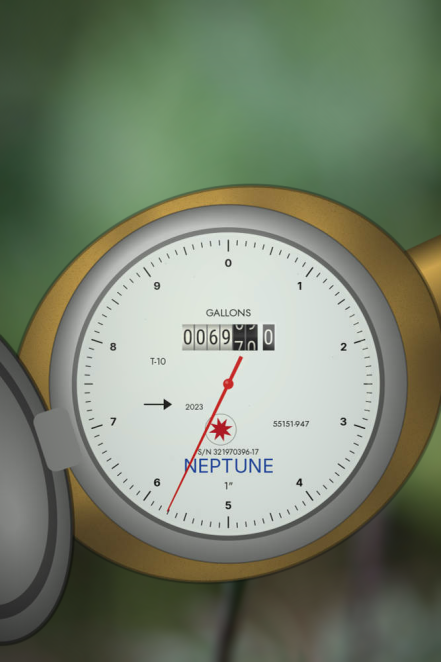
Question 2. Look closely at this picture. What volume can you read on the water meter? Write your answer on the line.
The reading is 69695.7 gal
